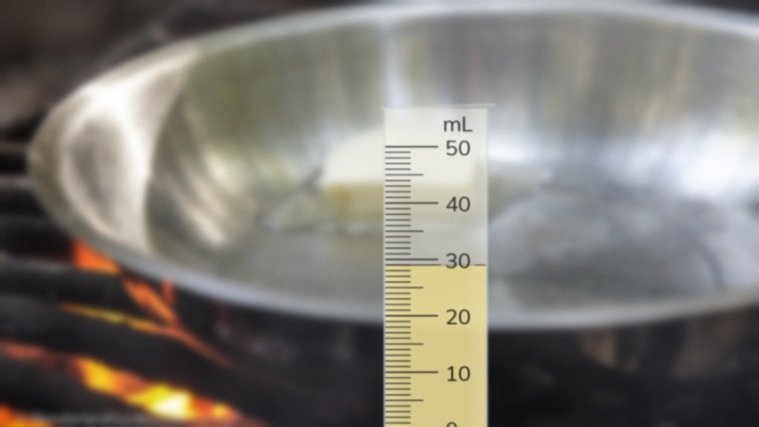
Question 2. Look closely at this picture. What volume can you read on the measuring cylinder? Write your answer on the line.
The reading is 29 mL
